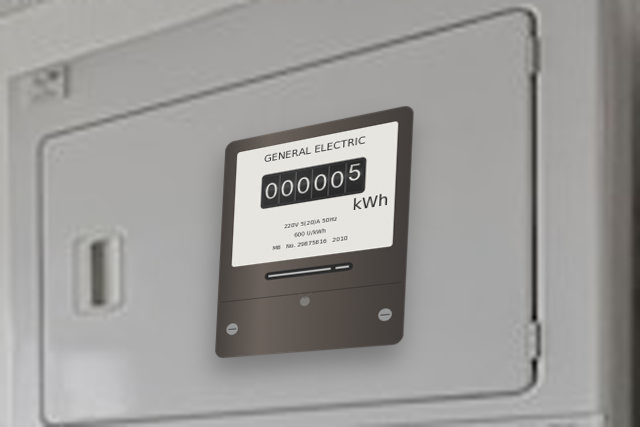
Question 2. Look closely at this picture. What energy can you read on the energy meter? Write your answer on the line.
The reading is 5 kWh
